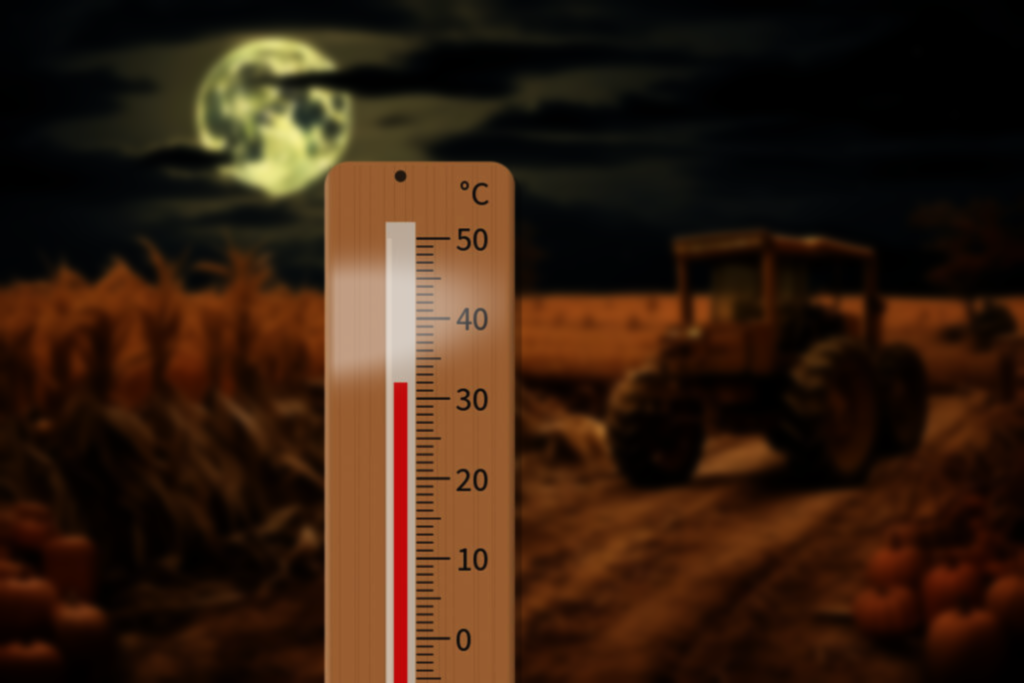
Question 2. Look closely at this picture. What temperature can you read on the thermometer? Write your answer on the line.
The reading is 32 °C
